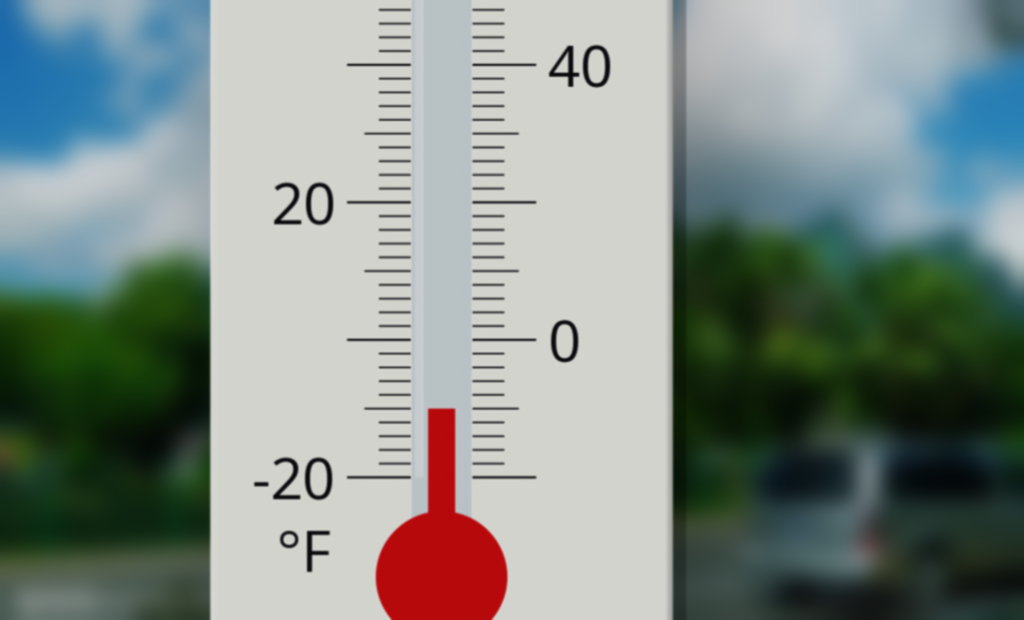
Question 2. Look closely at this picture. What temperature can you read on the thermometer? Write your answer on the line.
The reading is -10 °F
